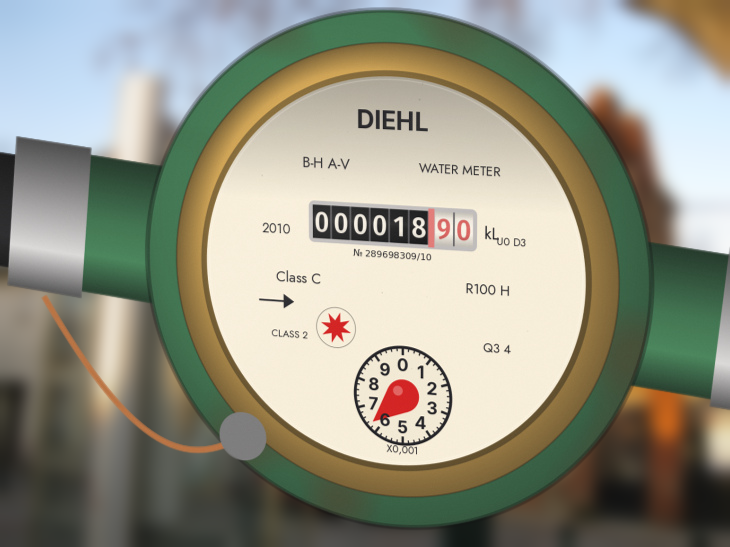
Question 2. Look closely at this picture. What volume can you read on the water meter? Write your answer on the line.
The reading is 18.906 kL
